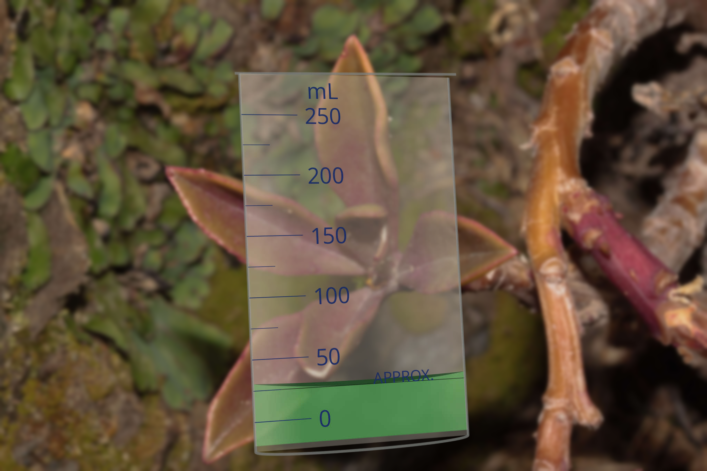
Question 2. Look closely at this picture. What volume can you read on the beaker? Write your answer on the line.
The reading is 25 mL
